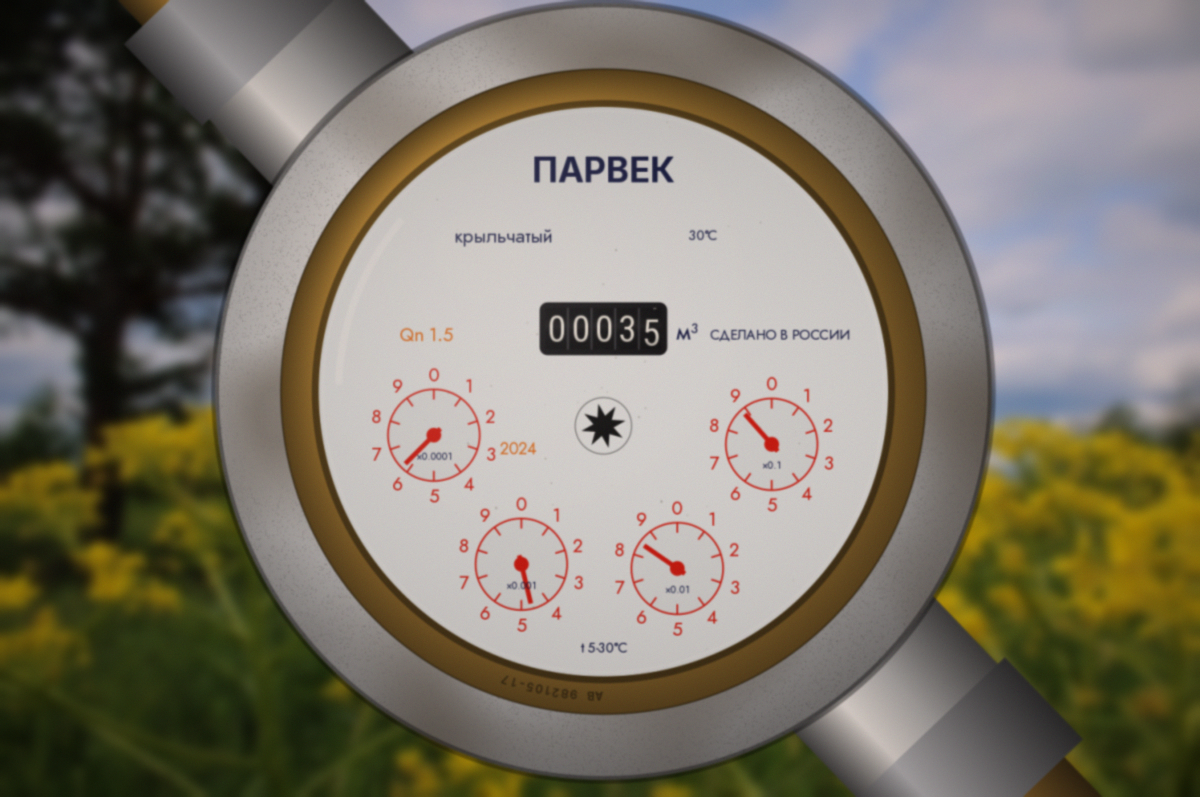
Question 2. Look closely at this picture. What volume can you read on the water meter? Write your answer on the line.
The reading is 34.8846 m³
